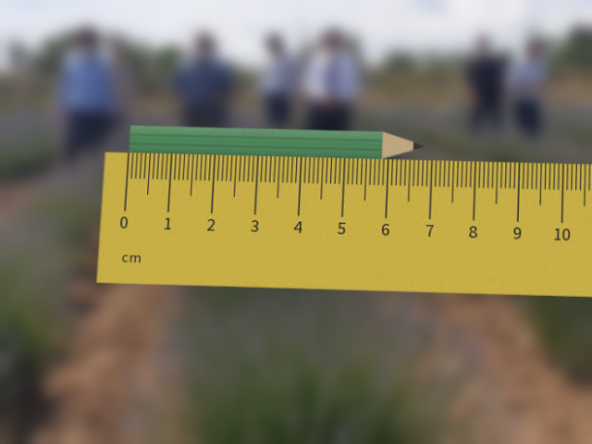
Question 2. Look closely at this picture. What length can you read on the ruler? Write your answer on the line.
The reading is 6.8 cm
